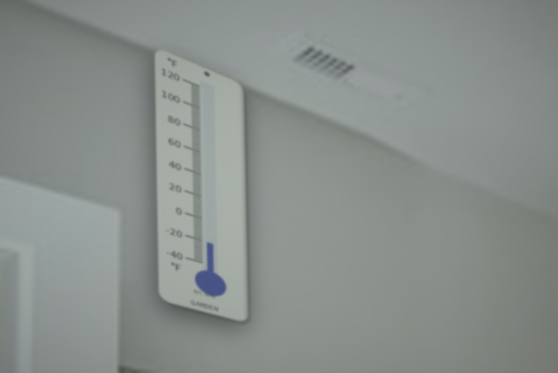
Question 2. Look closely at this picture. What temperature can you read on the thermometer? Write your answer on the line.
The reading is -20 °F
